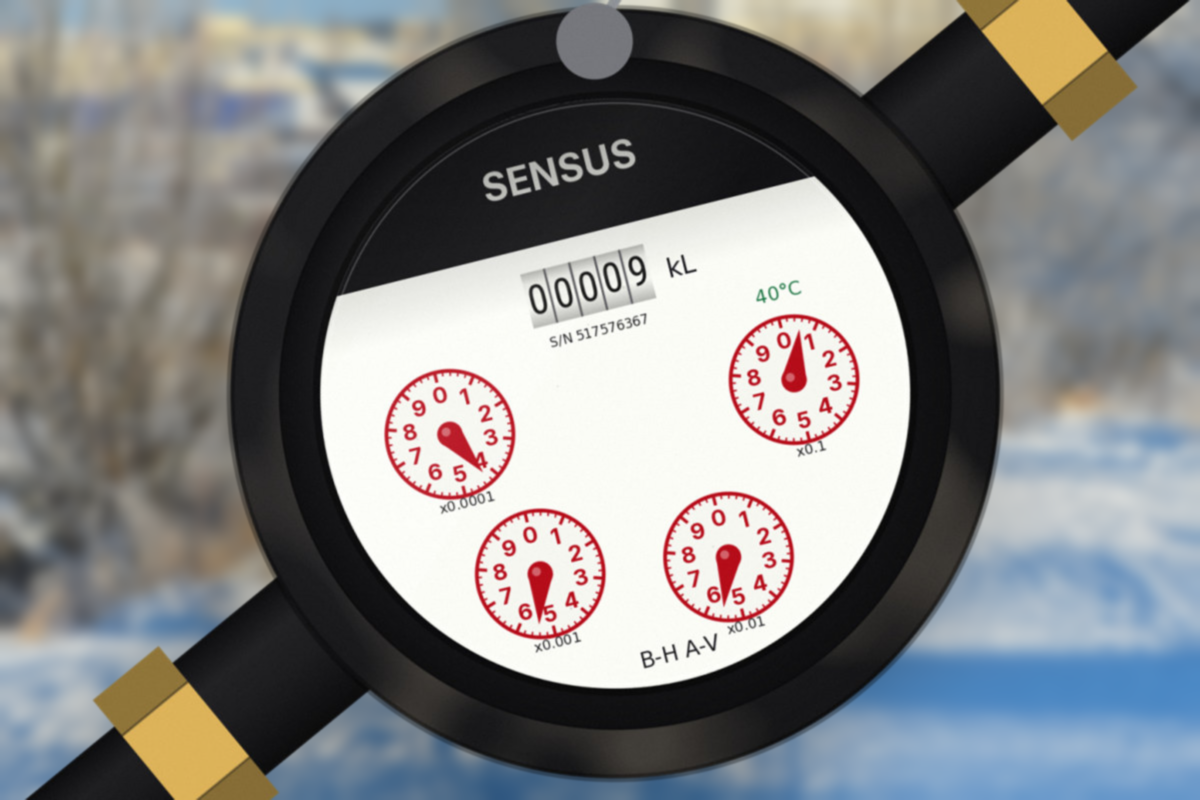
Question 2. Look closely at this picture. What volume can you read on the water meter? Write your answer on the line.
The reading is 9.0554 kL
